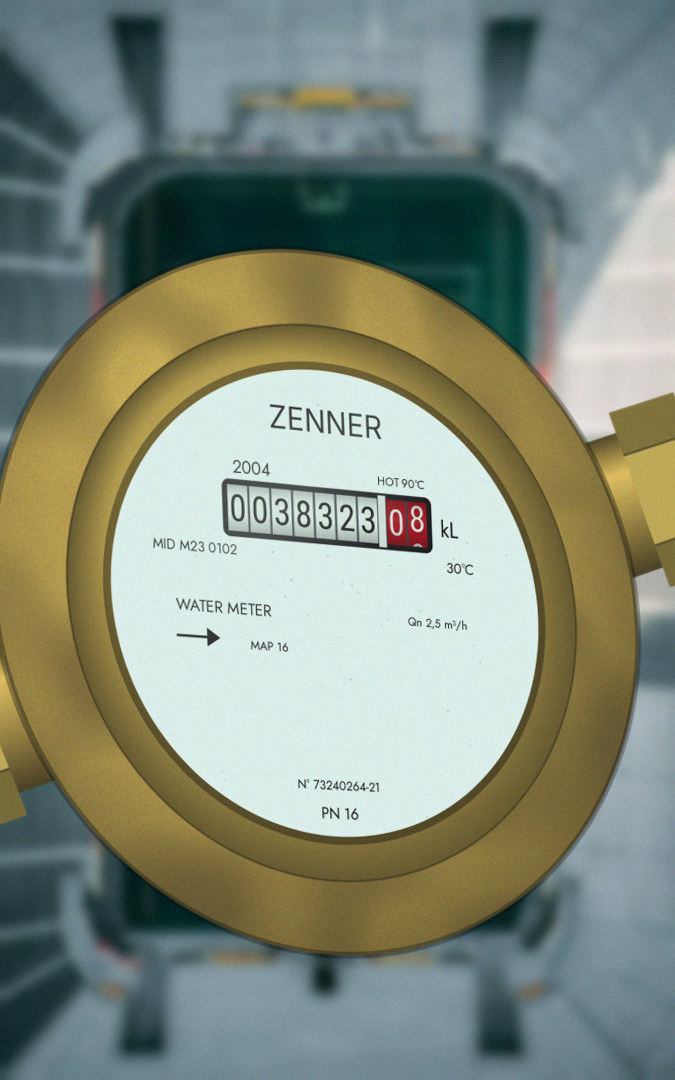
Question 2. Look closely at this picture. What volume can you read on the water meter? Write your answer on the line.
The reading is 38323.08 kL
